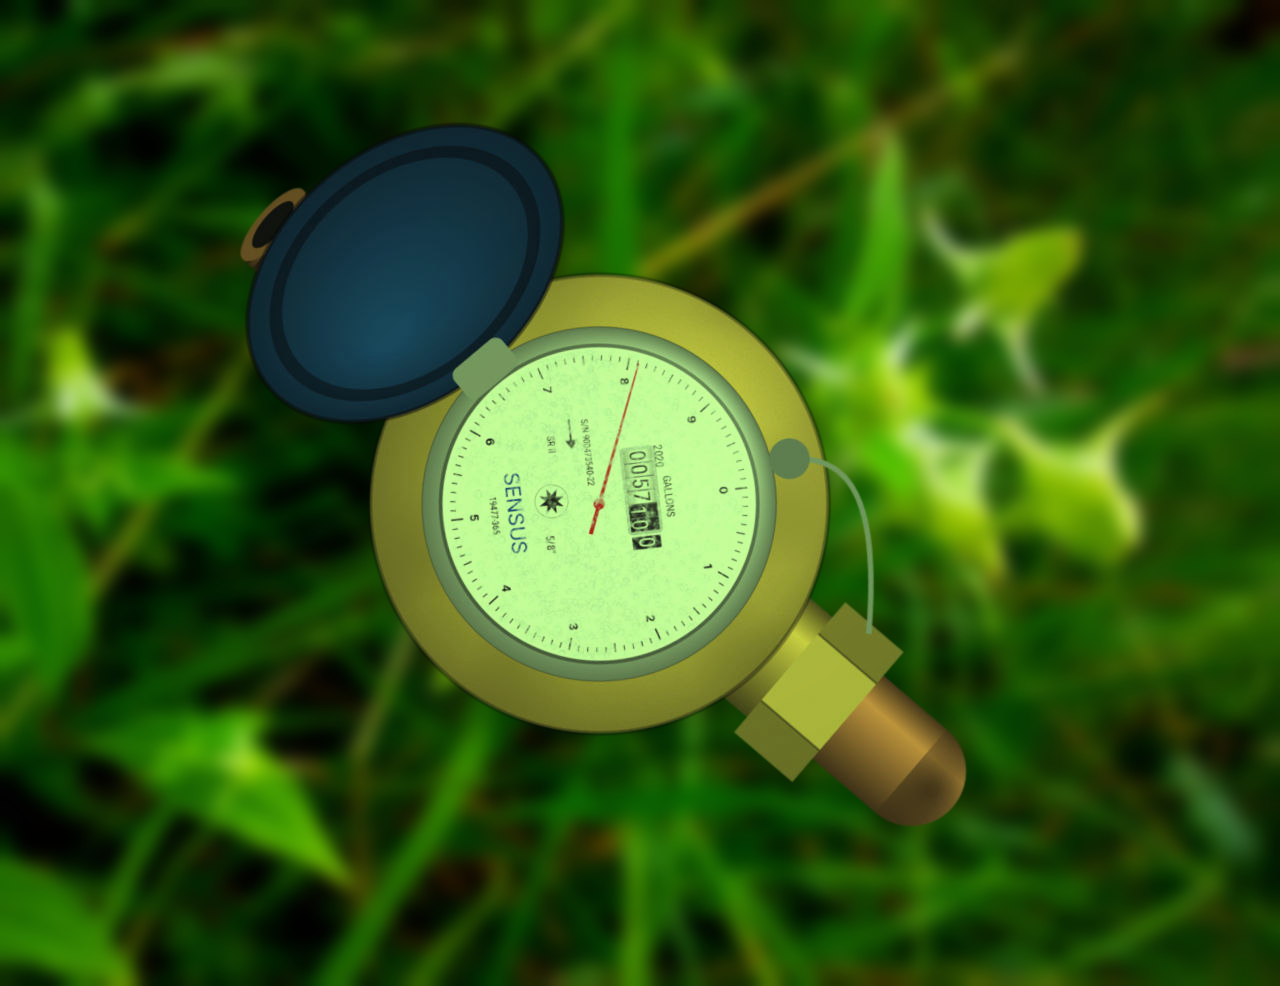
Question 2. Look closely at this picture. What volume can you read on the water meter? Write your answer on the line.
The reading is 57098.1 gal
